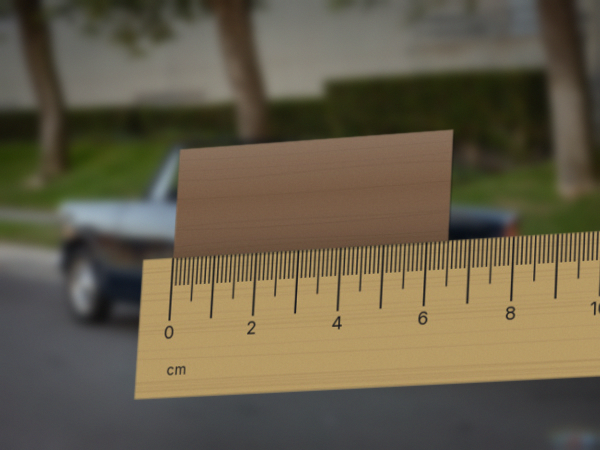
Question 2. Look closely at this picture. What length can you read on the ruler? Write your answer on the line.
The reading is 6.5 cm
